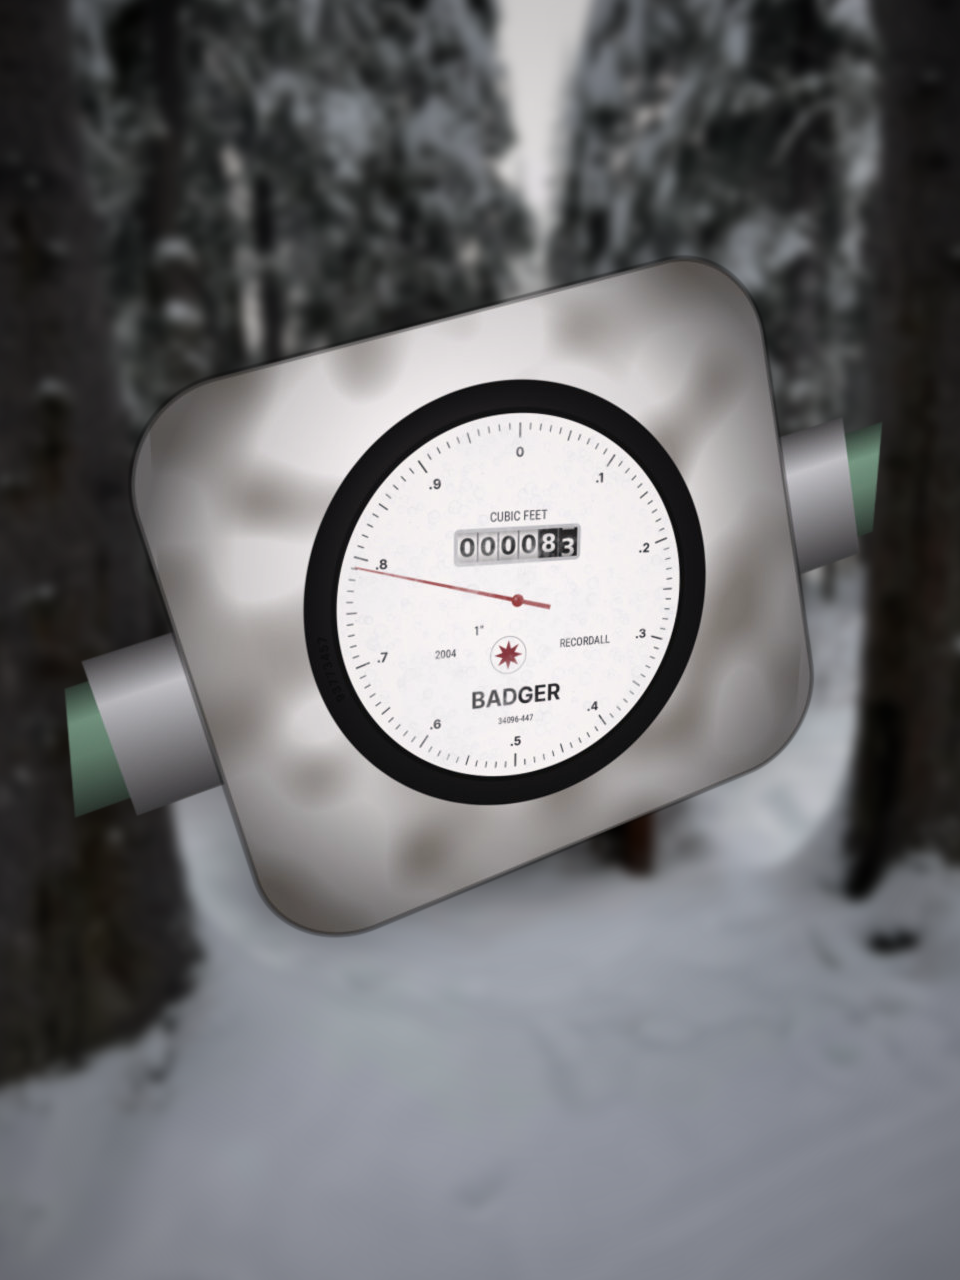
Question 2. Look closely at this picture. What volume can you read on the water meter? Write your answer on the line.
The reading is 82.79 ft³
